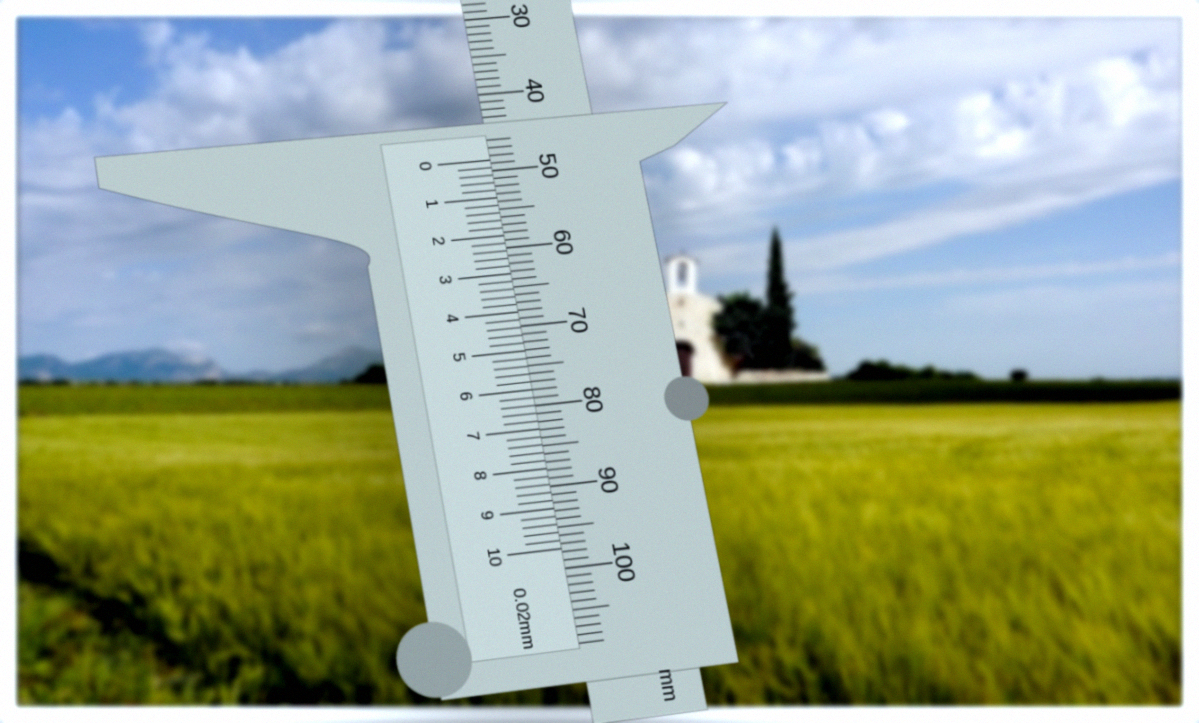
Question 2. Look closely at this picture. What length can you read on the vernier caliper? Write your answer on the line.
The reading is 48.6 mm
